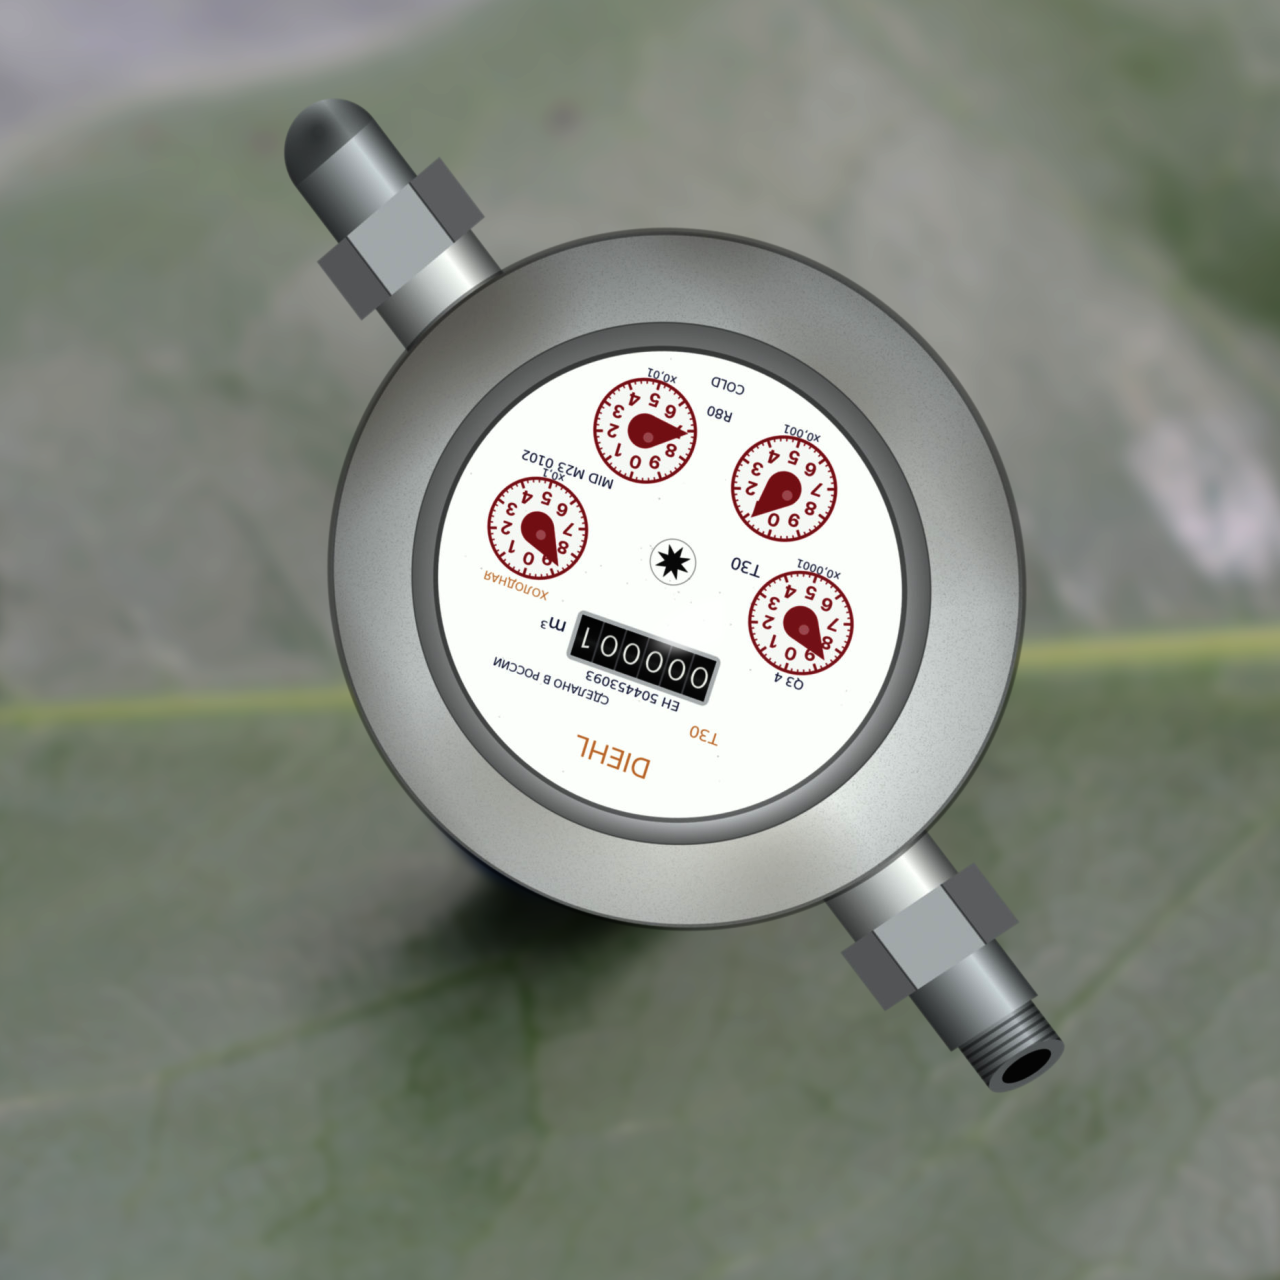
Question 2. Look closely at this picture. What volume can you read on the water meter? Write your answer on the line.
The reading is 1.8708 m³
